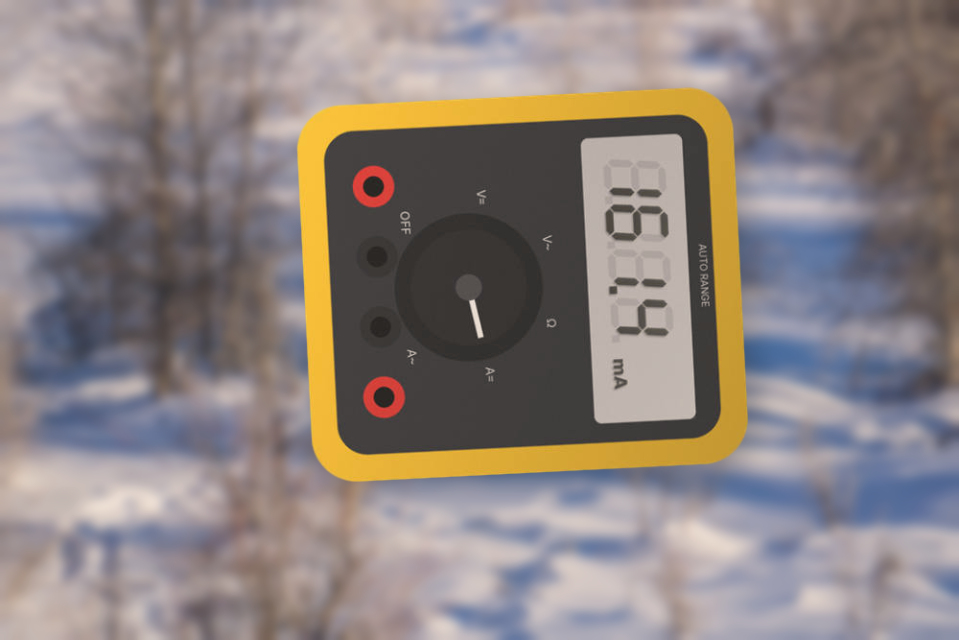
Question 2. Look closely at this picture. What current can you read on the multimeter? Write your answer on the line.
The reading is 161.4 mA
